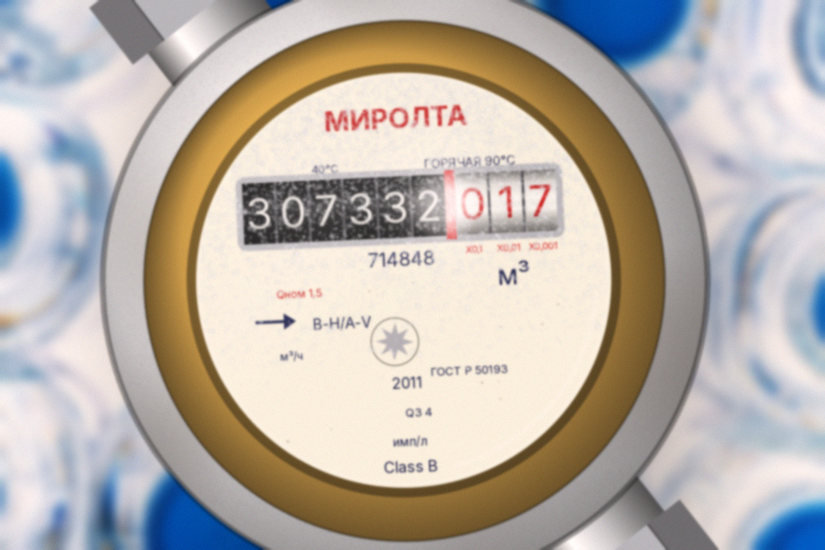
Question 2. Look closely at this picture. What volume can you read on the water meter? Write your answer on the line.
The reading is 307332.017 m³
